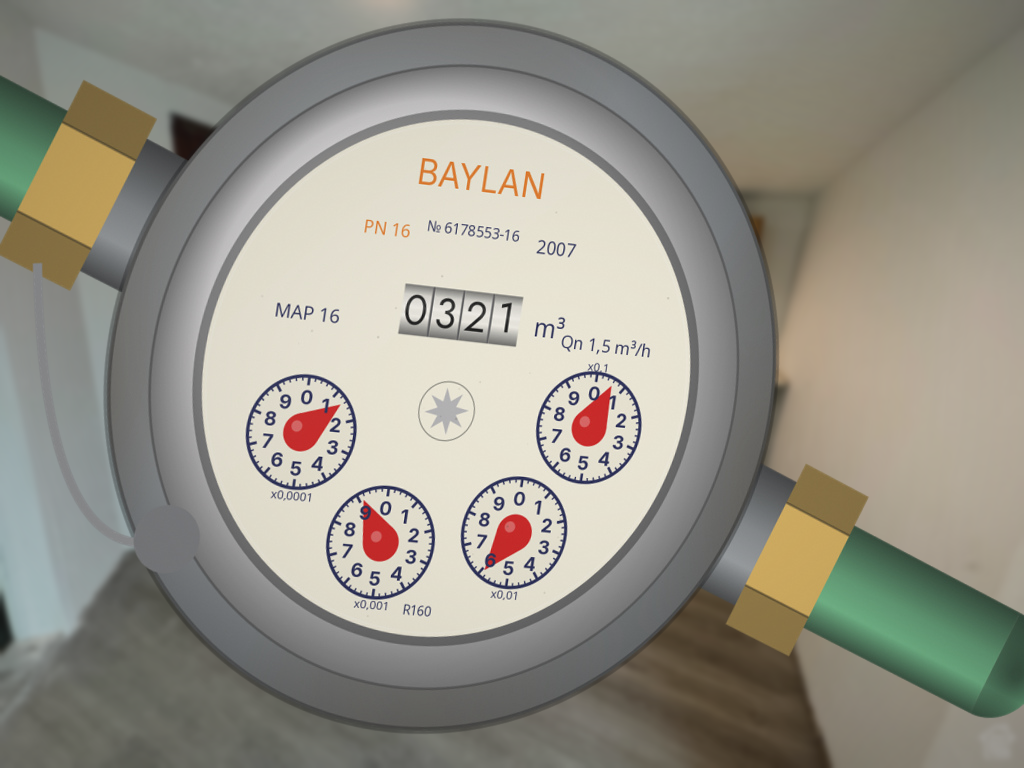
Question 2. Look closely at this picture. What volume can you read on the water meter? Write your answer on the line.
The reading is 321.0591 m³
